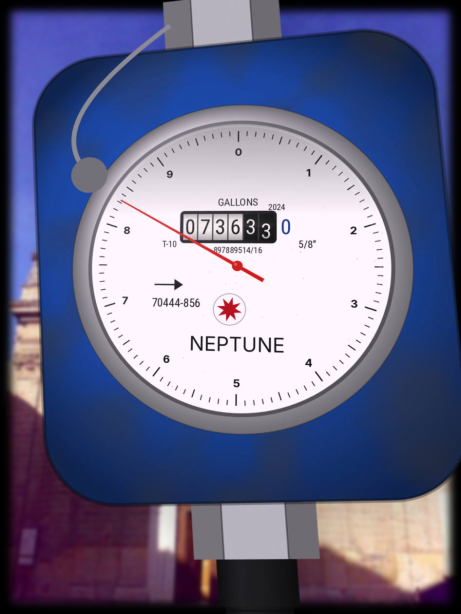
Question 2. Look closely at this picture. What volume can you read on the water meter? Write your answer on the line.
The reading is 736328.3 gal
